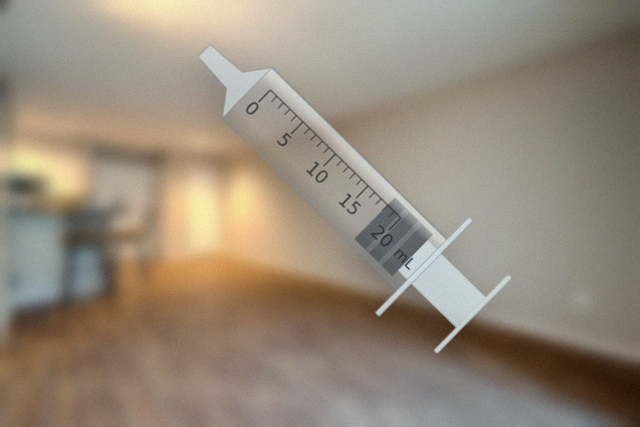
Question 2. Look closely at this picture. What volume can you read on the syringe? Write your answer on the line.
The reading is 18 mL
